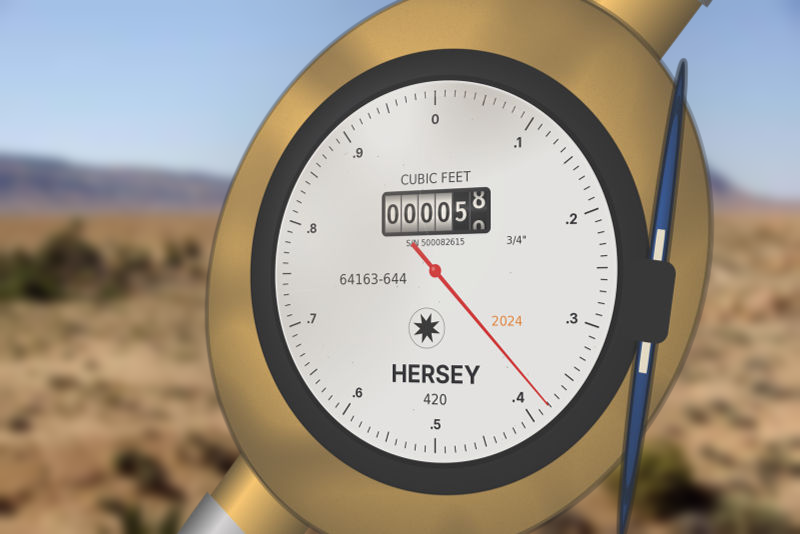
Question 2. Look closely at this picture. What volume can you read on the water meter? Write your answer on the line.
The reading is 58.38 ft³
